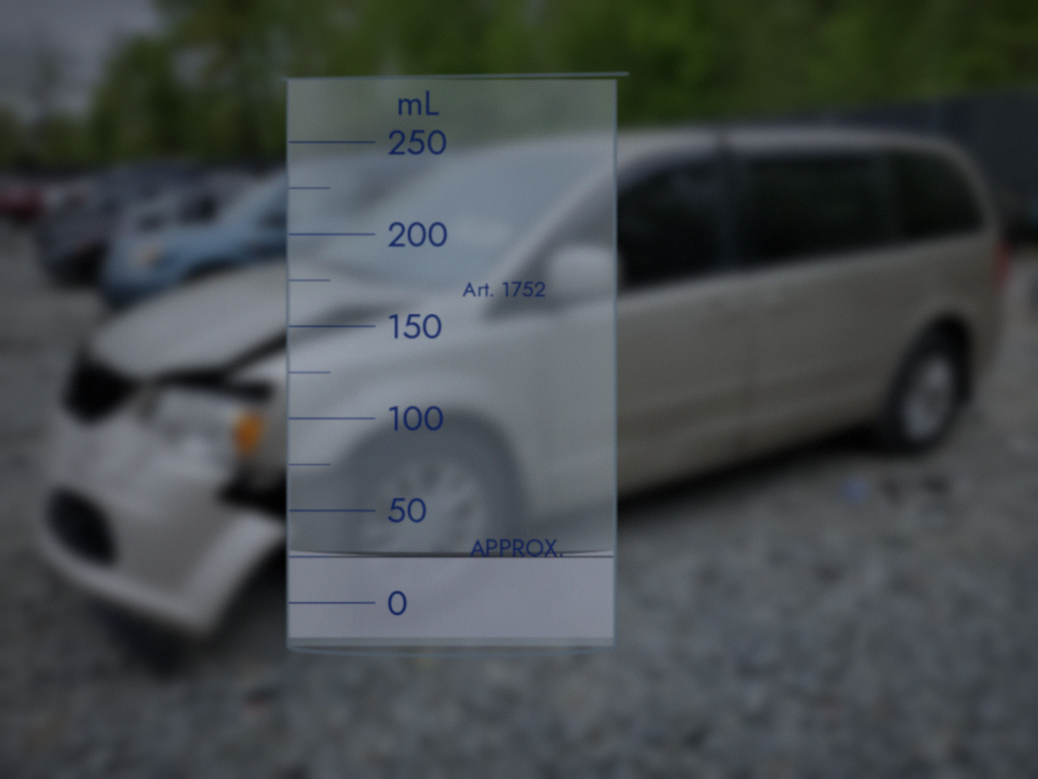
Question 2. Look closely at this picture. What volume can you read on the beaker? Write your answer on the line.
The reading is 25 mL
